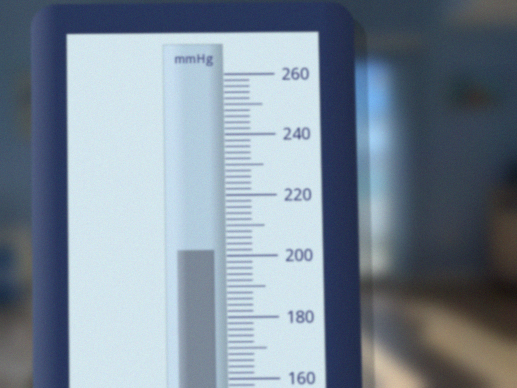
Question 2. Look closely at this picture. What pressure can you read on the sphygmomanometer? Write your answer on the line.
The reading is 202 mmHg
